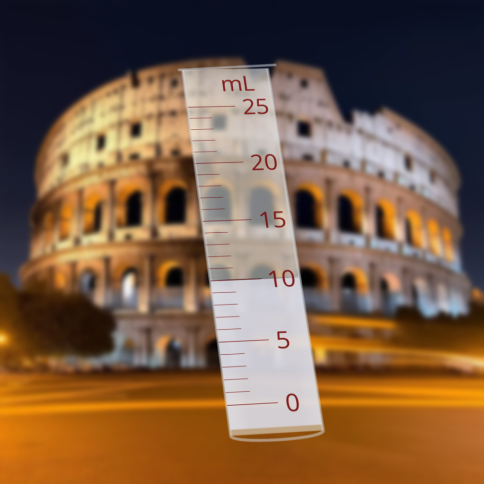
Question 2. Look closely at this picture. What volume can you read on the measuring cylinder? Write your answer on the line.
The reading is 10 mL
